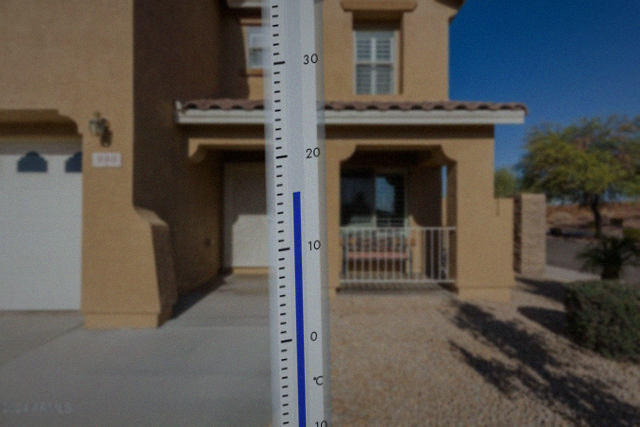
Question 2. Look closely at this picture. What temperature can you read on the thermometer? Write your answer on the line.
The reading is 16 °C
